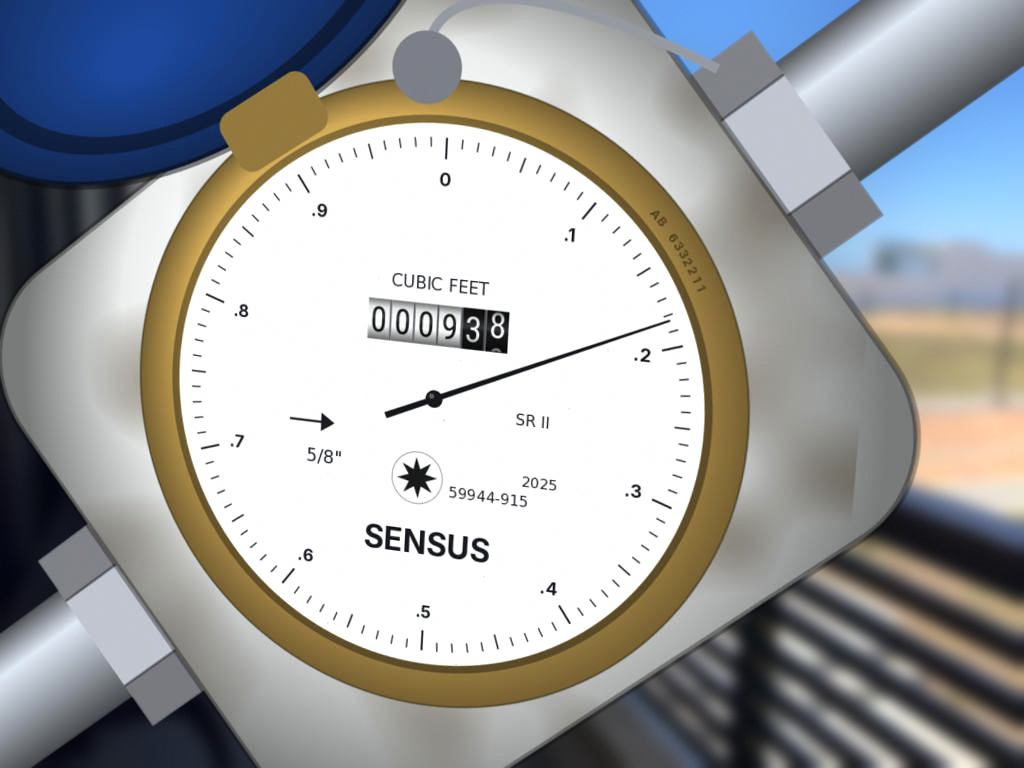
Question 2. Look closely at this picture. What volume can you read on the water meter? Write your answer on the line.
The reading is 938.18 ft³
